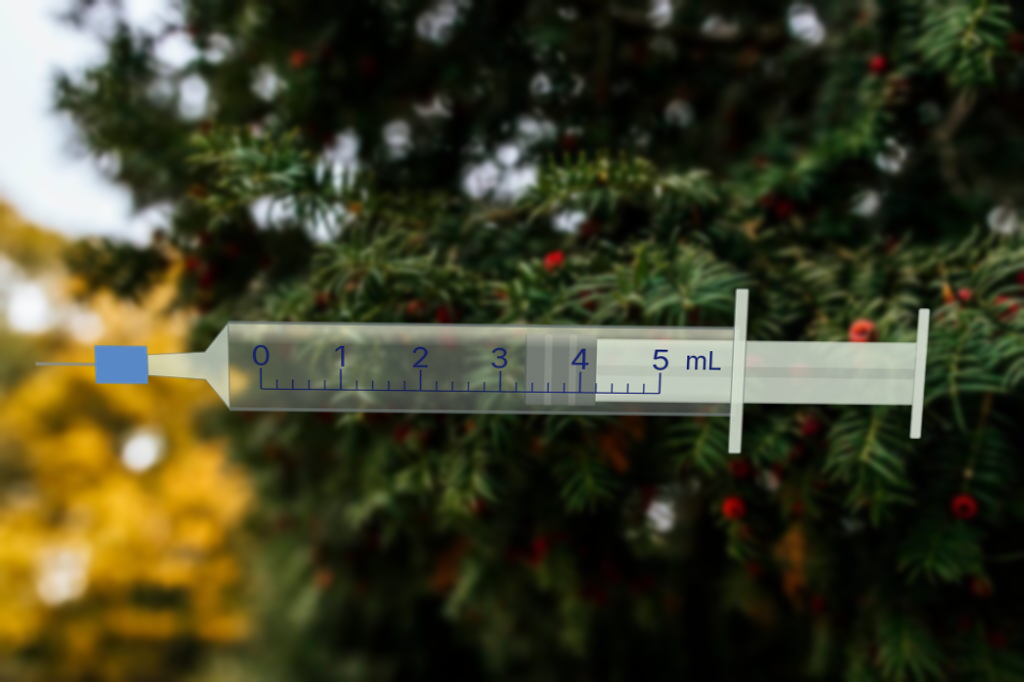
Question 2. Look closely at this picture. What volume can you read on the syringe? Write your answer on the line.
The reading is 3.3 mL
